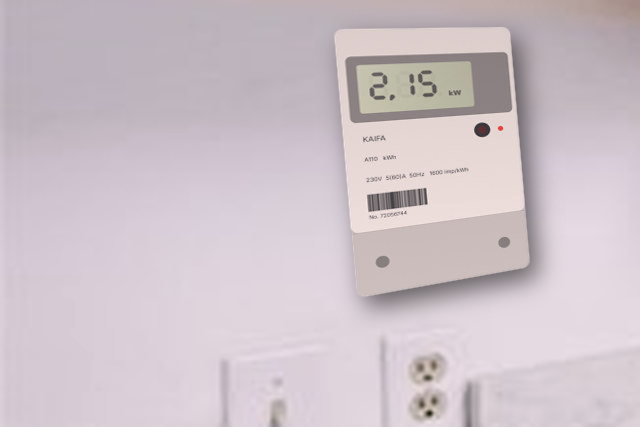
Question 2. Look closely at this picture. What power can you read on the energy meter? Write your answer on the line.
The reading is 2.15 kW
